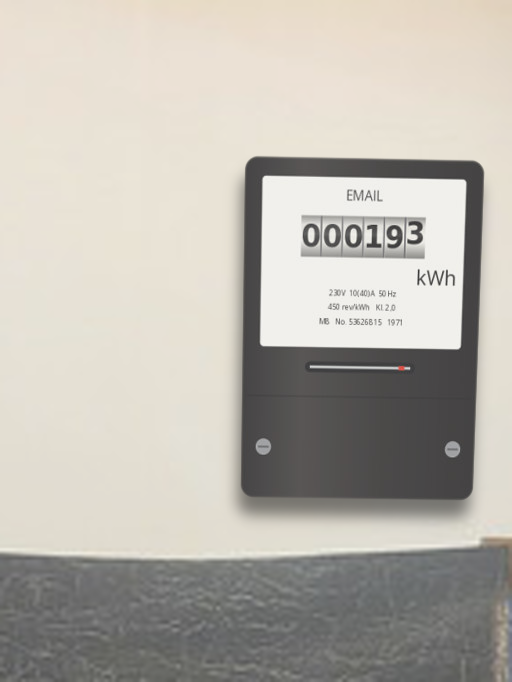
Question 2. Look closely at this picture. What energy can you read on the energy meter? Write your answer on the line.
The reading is 193 kWh
